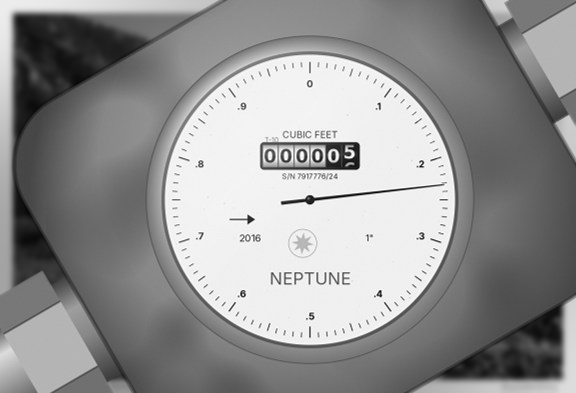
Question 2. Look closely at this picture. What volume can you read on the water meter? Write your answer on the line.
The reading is 5.23 ft³
